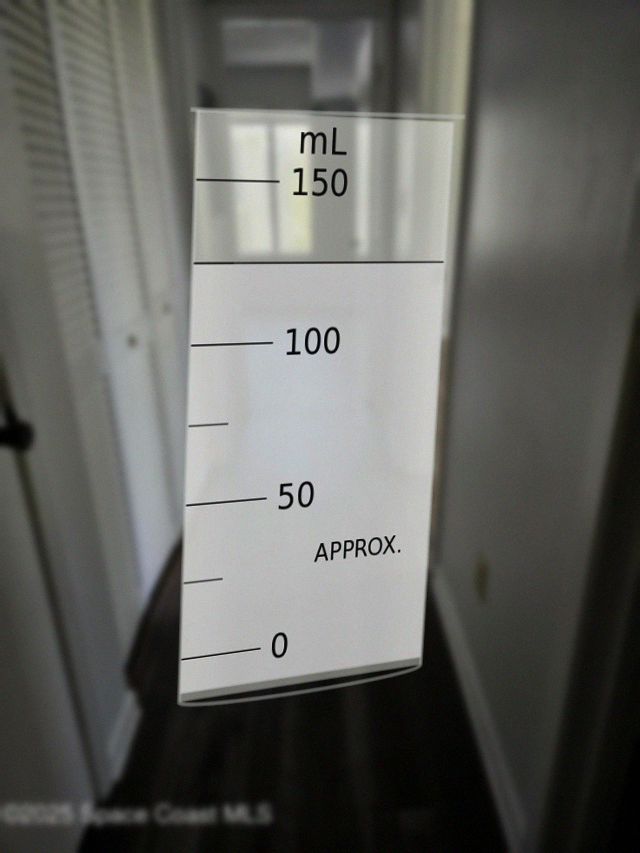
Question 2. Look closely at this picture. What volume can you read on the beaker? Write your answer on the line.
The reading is 125 mL
